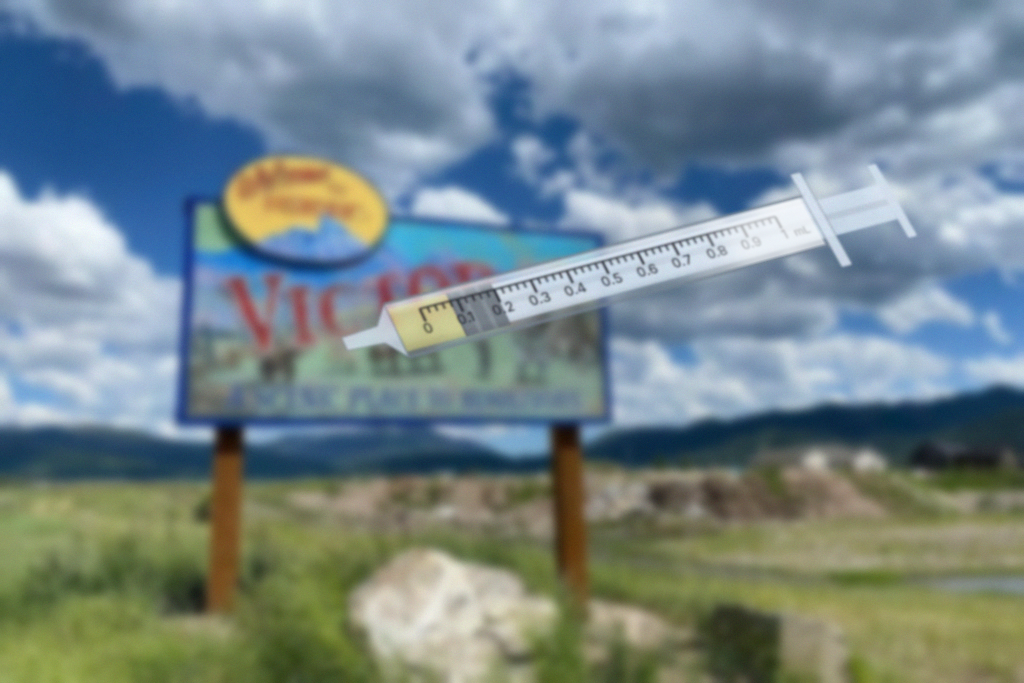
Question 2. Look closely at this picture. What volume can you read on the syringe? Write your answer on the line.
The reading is 0.08 mL
